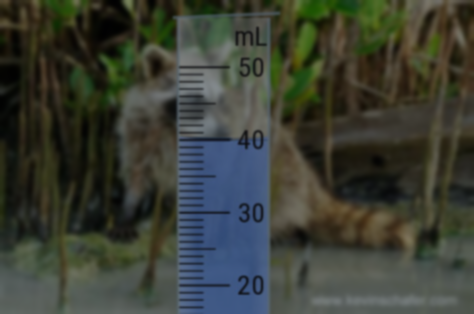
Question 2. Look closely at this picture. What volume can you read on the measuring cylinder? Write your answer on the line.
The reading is 40 mL
